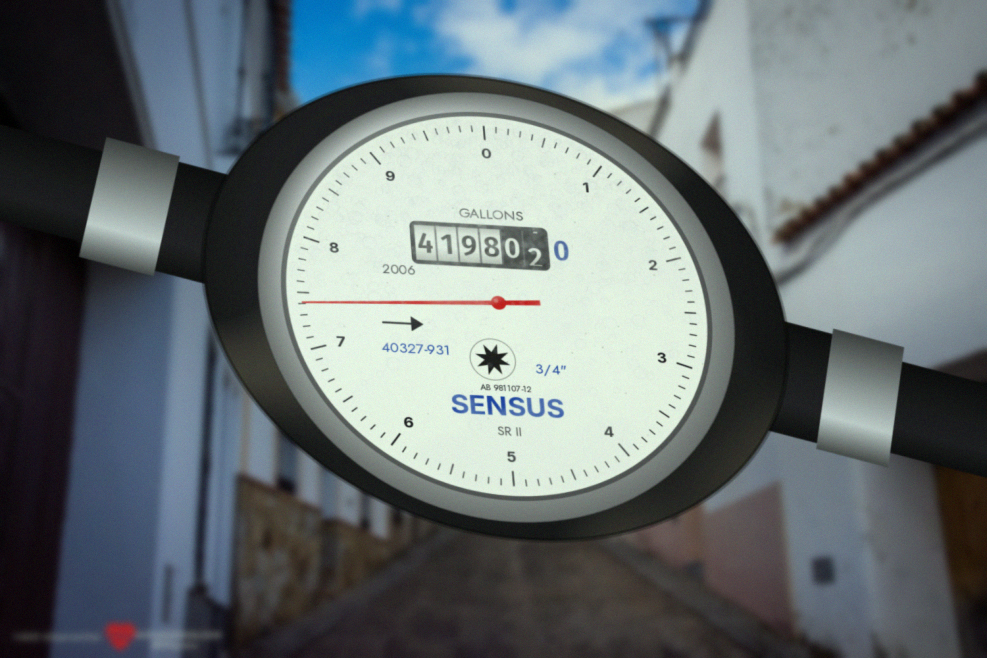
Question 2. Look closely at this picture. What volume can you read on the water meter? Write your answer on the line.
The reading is 4198017.4 gal
